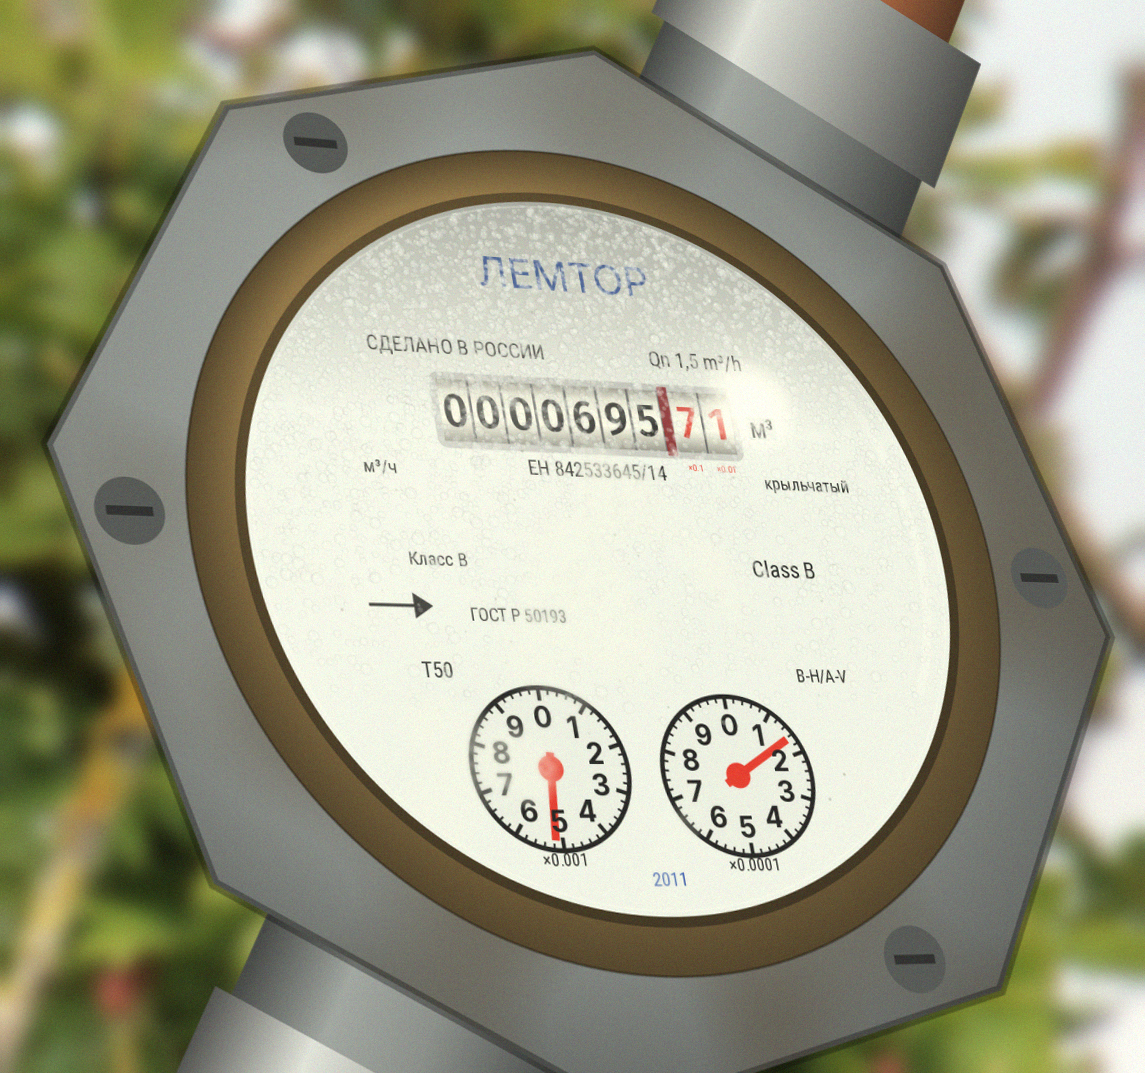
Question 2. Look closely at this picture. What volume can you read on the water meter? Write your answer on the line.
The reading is 695.7151 m³
